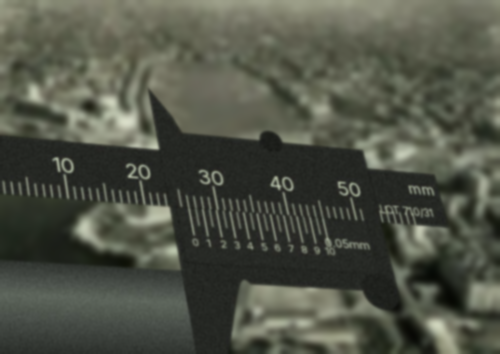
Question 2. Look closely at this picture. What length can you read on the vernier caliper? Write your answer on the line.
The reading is 26.0 mm
